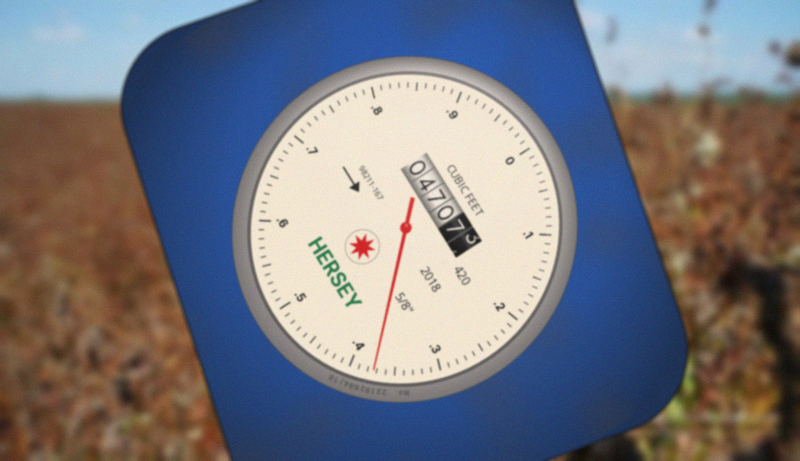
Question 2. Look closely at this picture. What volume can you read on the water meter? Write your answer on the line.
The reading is 47073.37 ft³
